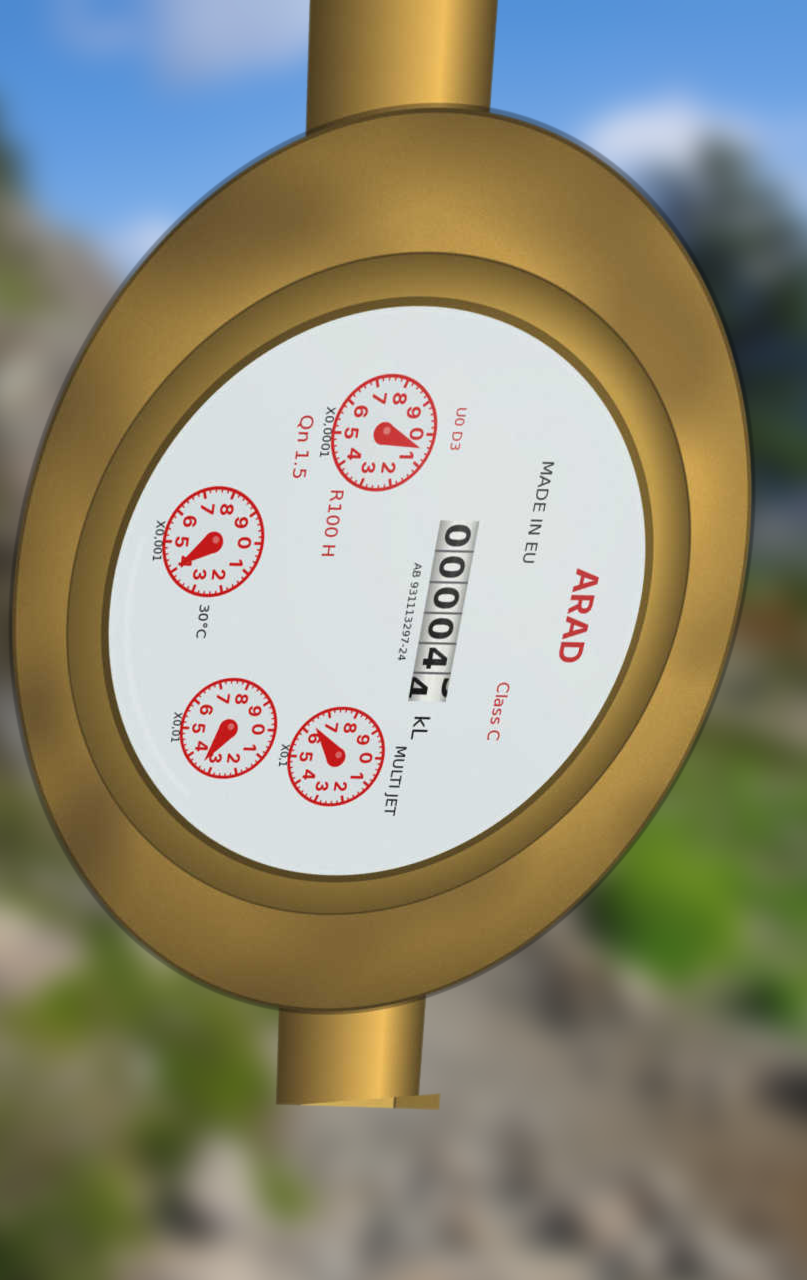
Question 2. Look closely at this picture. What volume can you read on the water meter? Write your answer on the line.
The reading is 43.6340 kL
